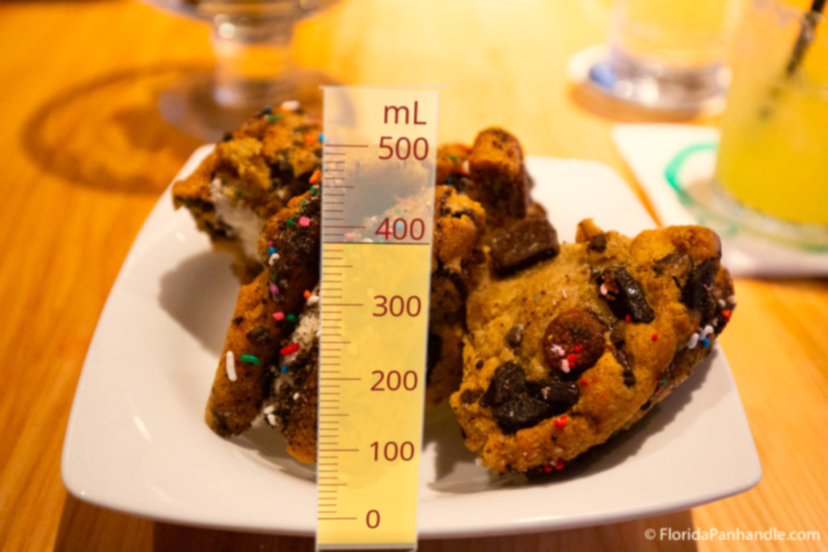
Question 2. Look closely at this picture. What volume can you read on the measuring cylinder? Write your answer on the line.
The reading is 380 mL
